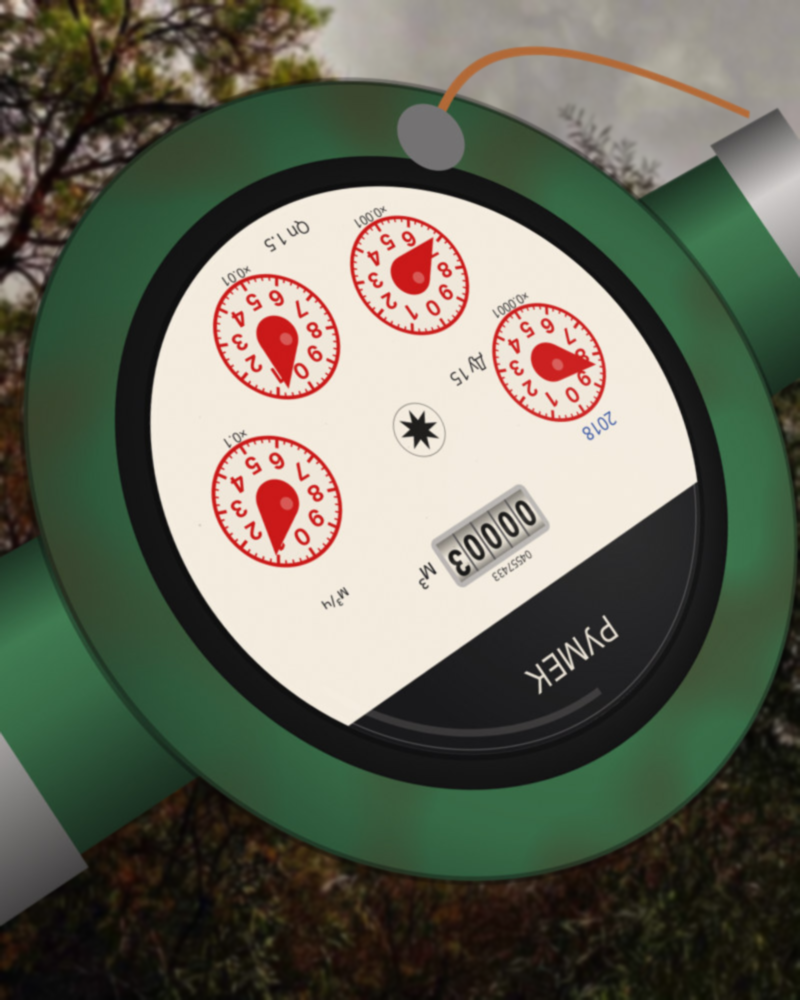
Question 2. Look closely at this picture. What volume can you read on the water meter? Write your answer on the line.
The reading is 3.1068 m³
